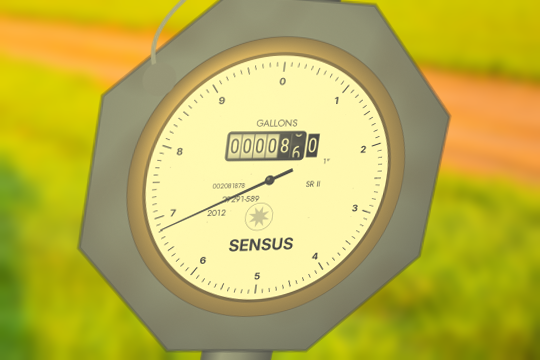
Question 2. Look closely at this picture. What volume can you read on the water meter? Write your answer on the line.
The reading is 856.8 gal
